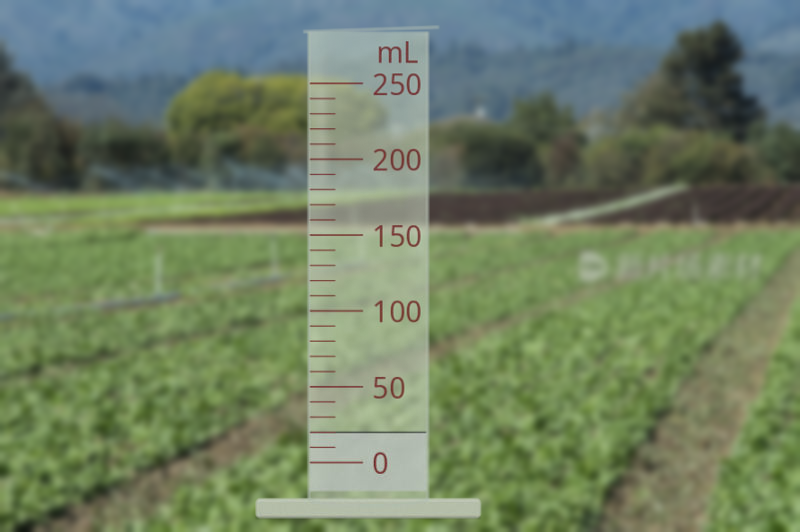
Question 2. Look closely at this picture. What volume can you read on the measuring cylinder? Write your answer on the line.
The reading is 20 mL
